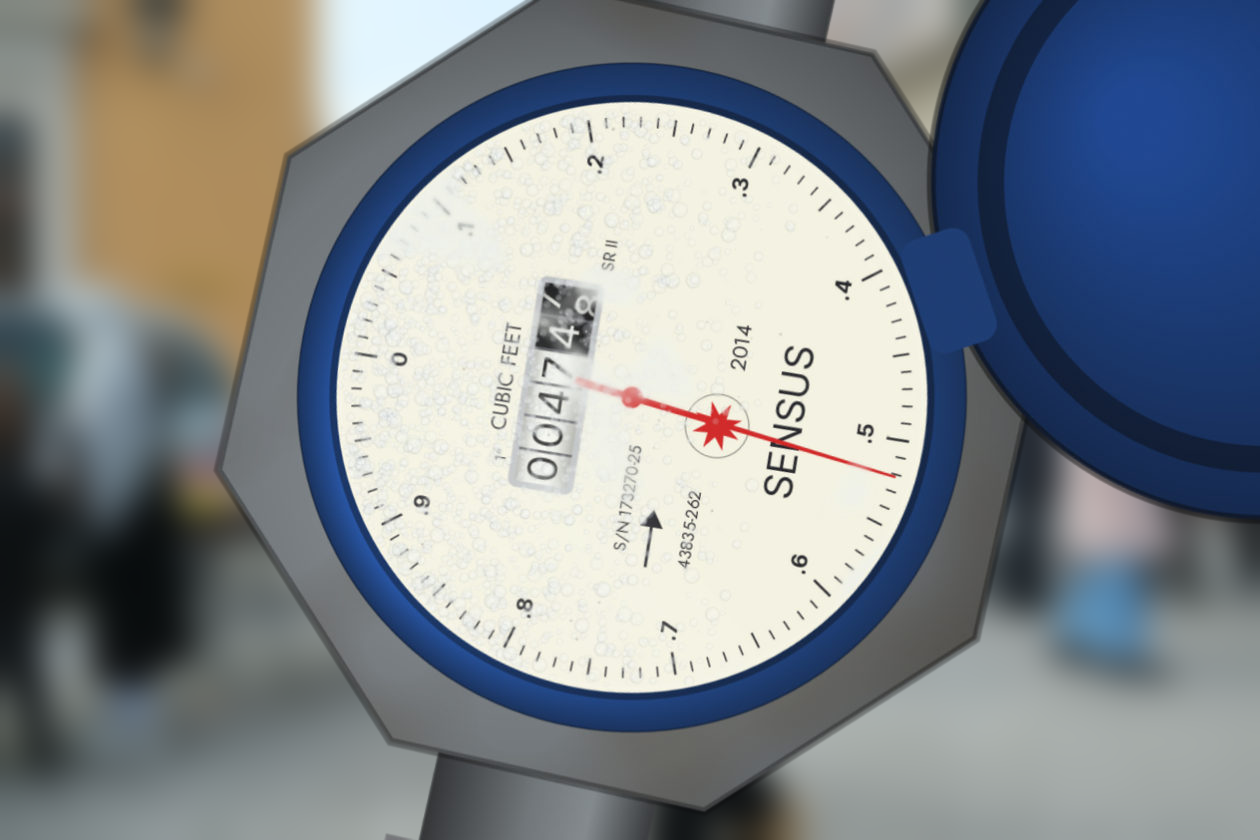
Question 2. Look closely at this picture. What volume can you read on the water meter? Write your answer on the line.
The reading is 4747.52 ft³
